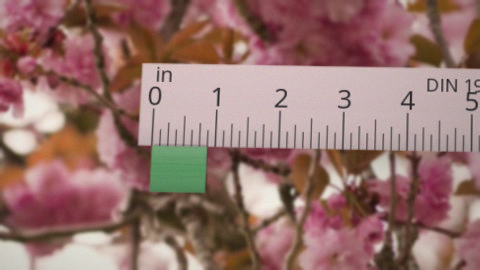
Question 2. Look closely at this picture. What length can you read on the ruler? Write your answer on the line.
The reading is 0.875 in
